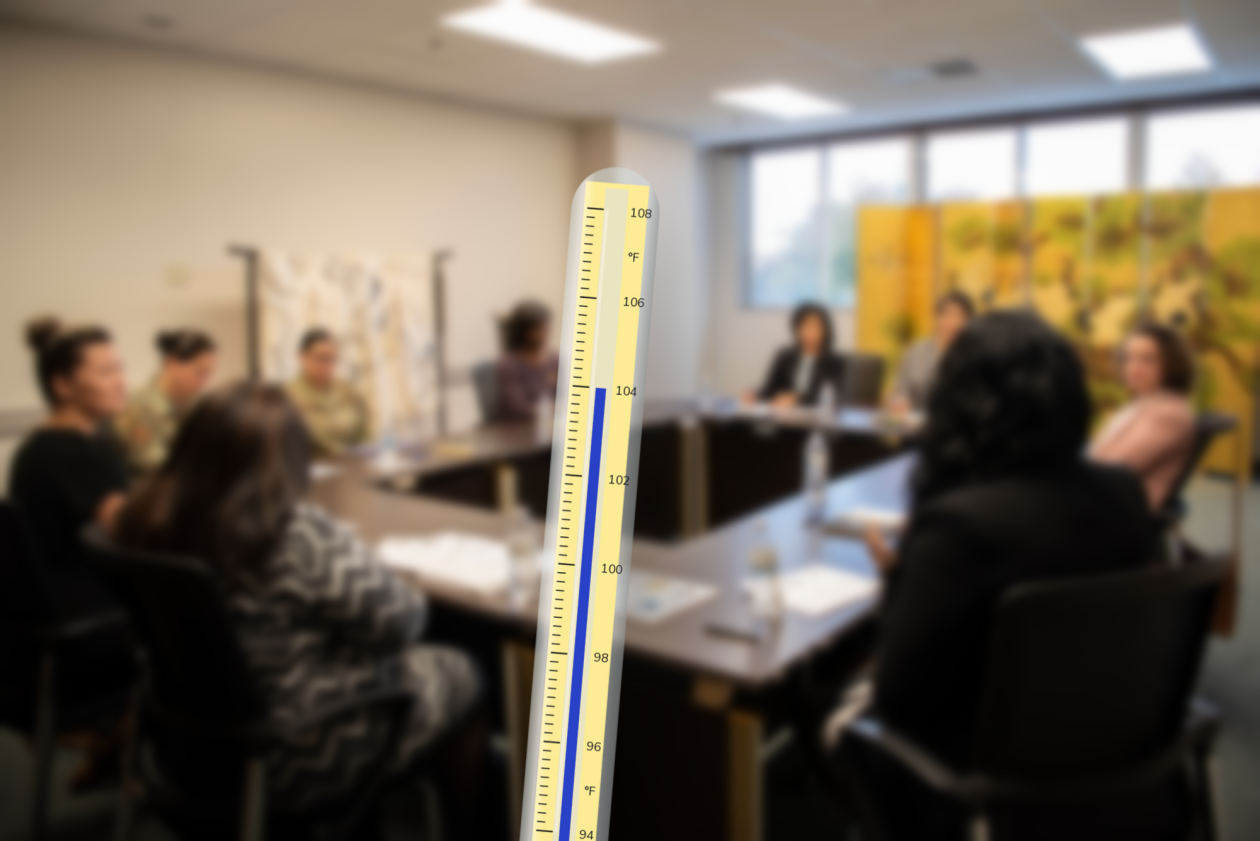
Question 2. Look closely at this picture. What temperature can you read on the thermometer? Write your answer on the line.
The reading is 104 °F
